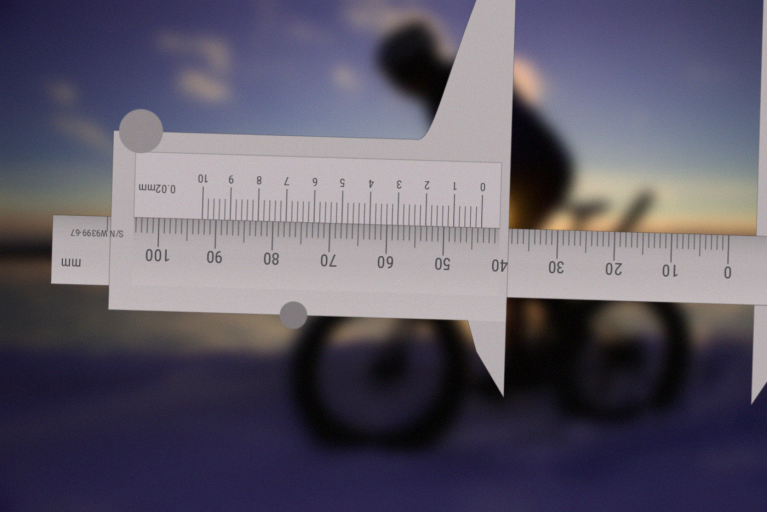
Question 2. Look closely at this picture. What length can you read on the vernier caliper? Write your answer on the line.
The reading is 43.4 mm
